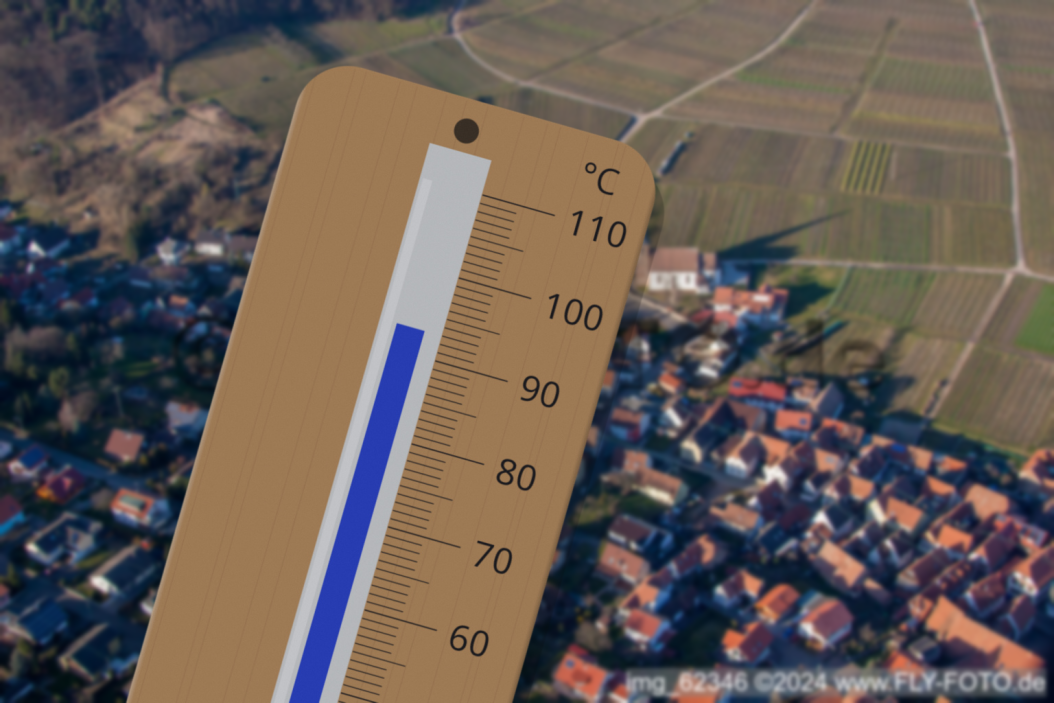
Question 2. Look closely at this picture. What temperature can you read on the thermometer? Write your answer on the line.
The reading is 93 °C
